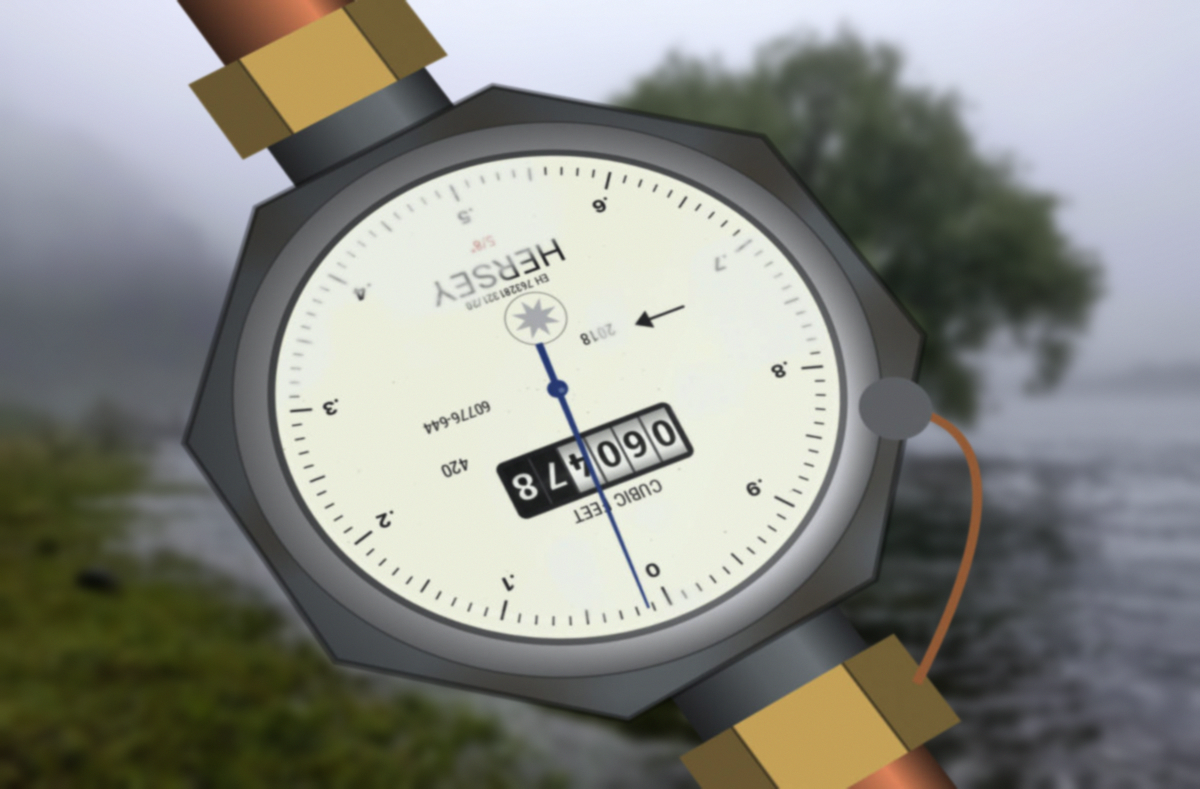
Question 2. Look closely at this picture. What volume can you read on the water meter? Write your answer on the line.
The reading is 60478.01 ft³
